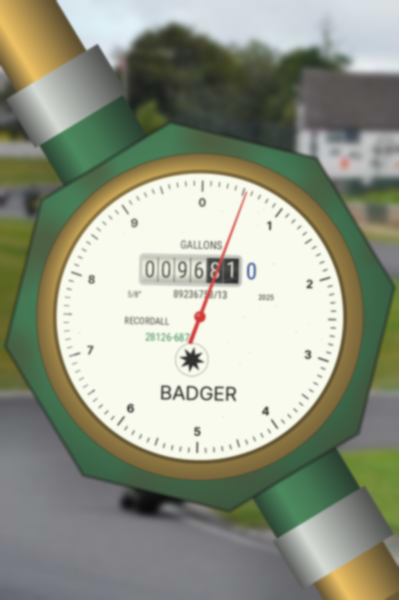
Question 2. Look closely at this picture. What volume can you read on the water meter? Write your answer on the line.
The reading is 96810.5 gal
